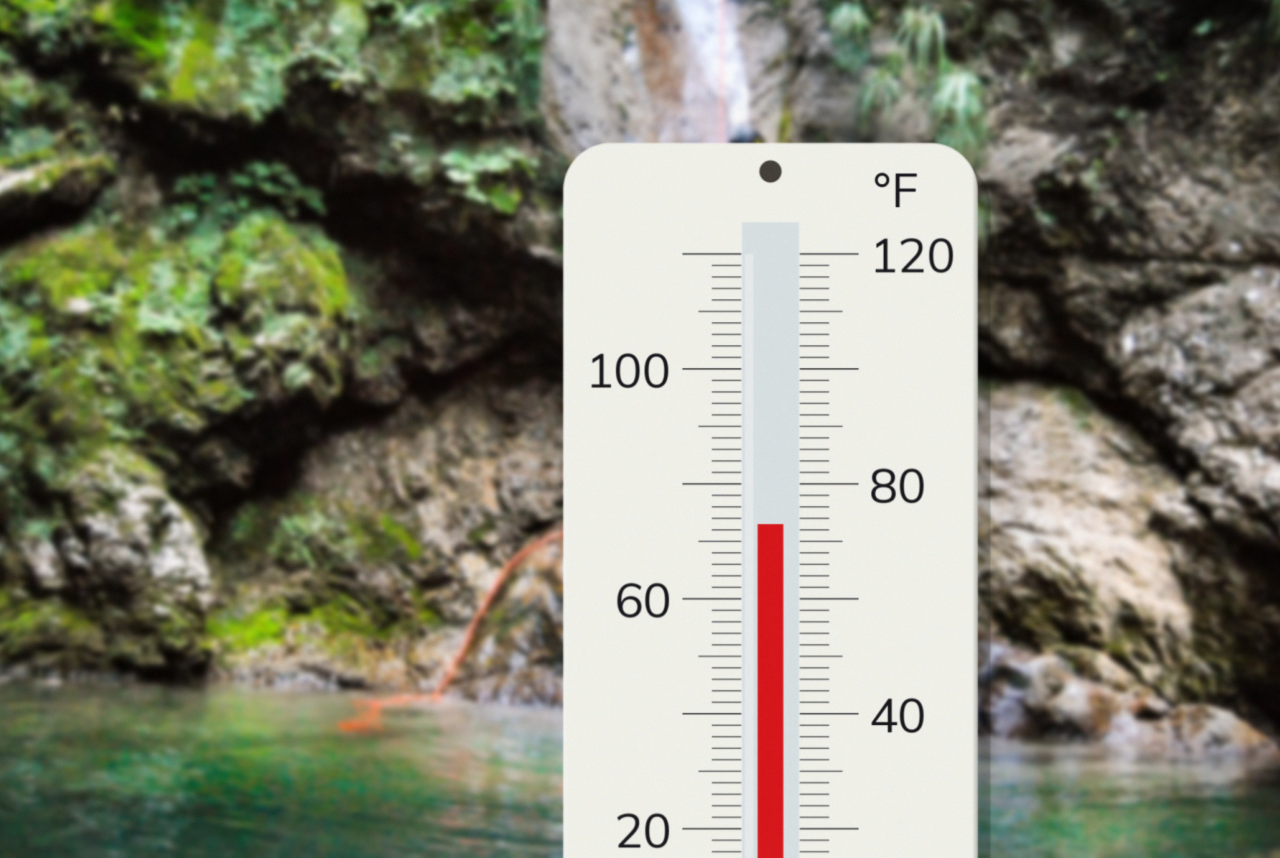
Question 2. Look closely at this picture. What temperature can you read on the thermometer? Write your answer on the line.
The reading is 73 °F
